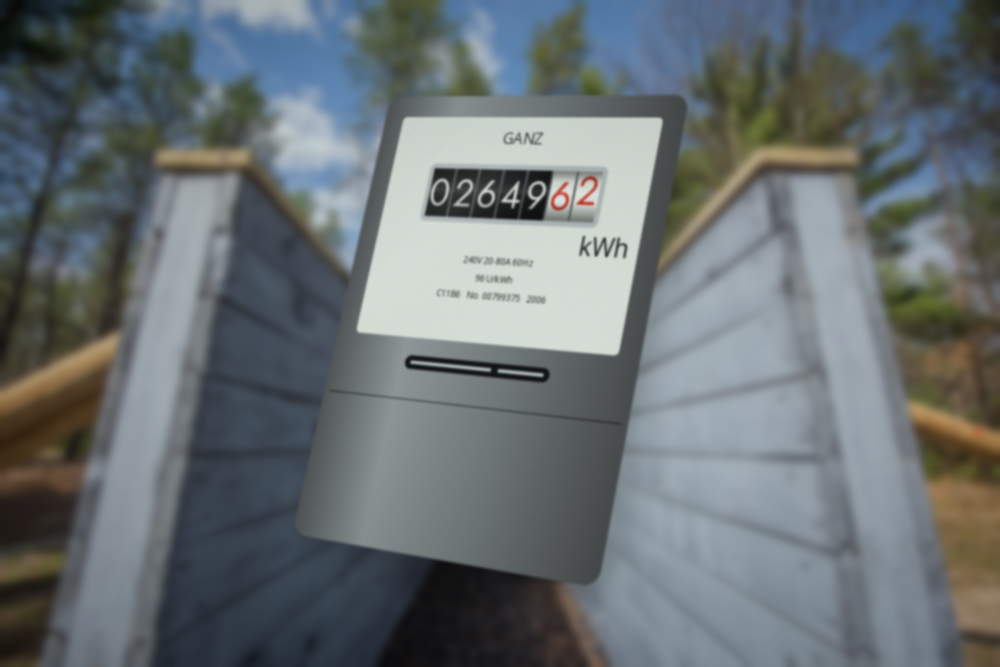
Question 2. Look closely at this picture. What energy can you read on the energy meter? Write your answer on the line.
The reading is 2649.62 kWh
